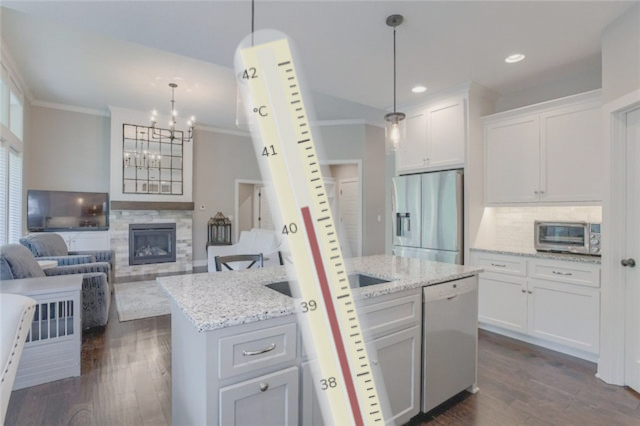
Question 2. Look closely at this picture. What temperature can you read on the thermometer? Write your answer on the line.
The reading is 40.2 °C
